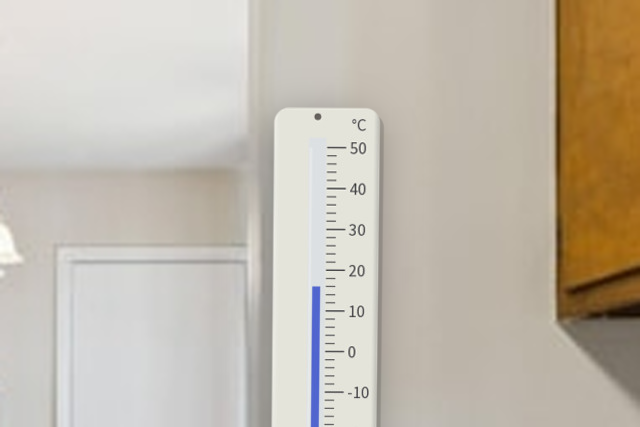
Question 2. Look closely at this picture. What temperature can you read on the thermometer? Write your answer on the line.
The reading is 16 °C
